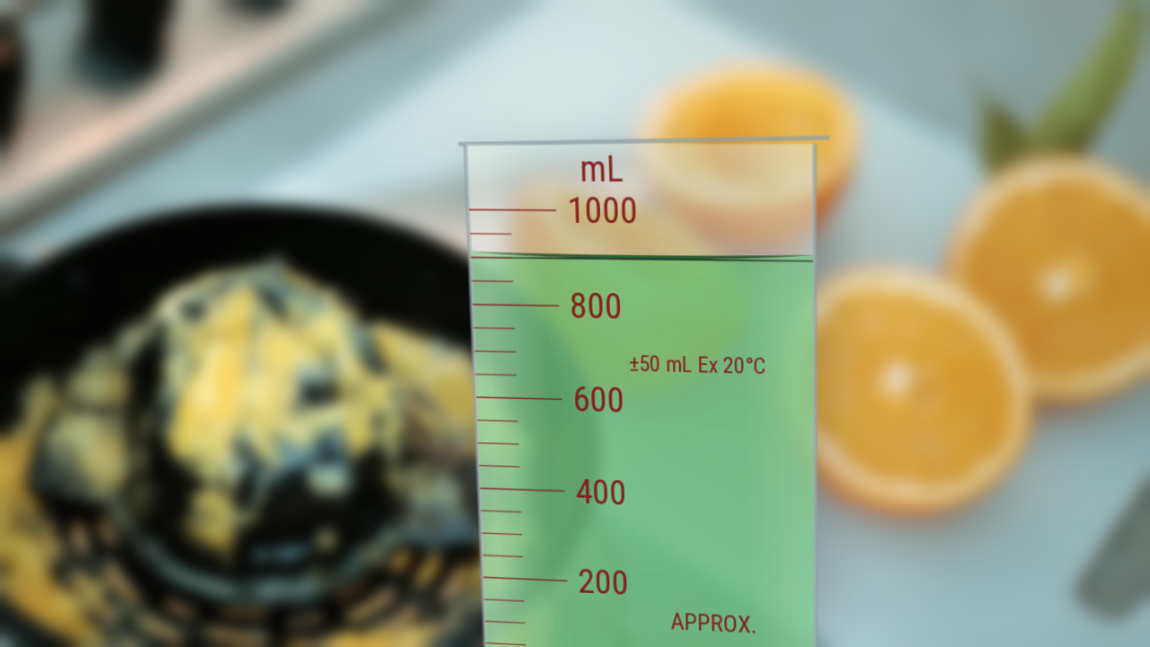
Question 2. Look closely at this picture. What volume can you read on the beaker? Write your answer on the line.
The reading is 900 mL
